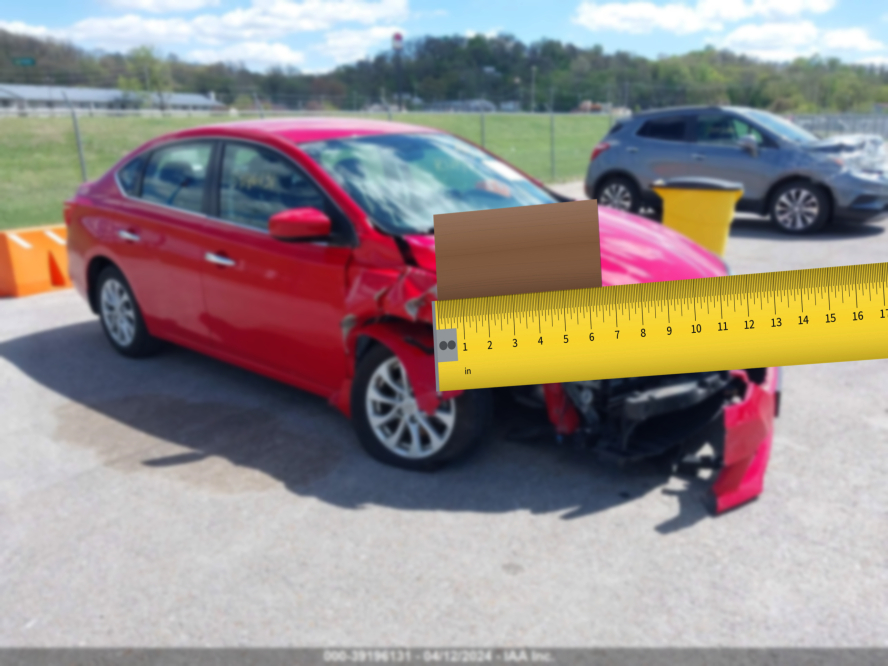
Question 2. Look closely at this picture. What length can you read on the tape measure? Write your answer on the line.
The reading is 6.5 in
